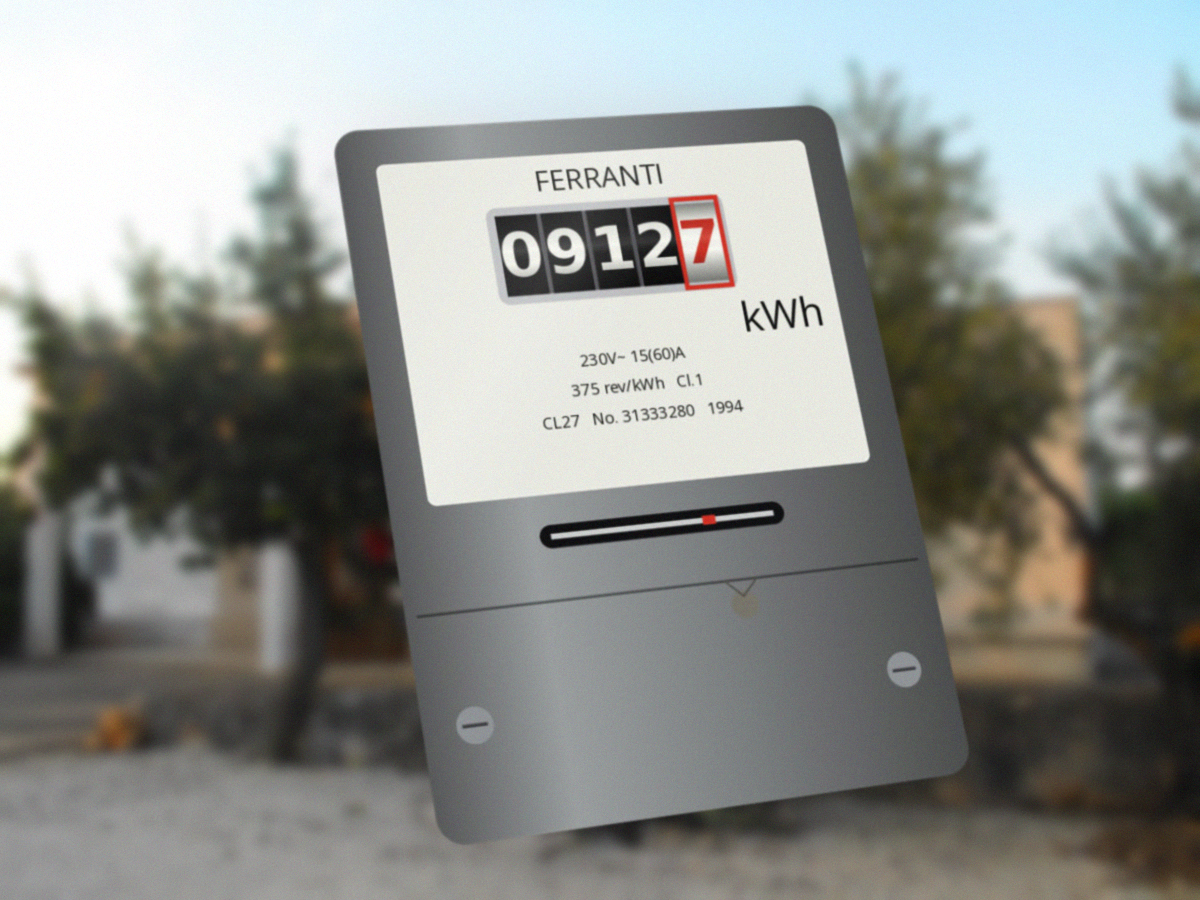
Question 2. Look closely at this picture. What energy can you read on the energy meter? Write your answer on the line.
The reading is 912.7 kWh
